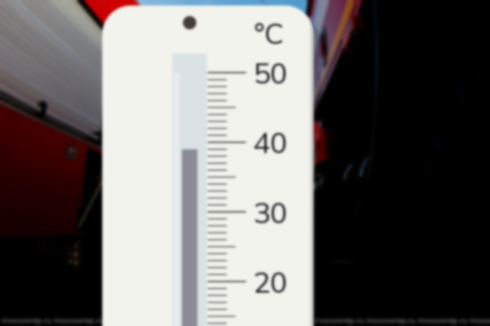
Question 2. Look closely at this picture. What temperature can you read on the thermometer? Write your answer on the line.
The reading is 39 °C
